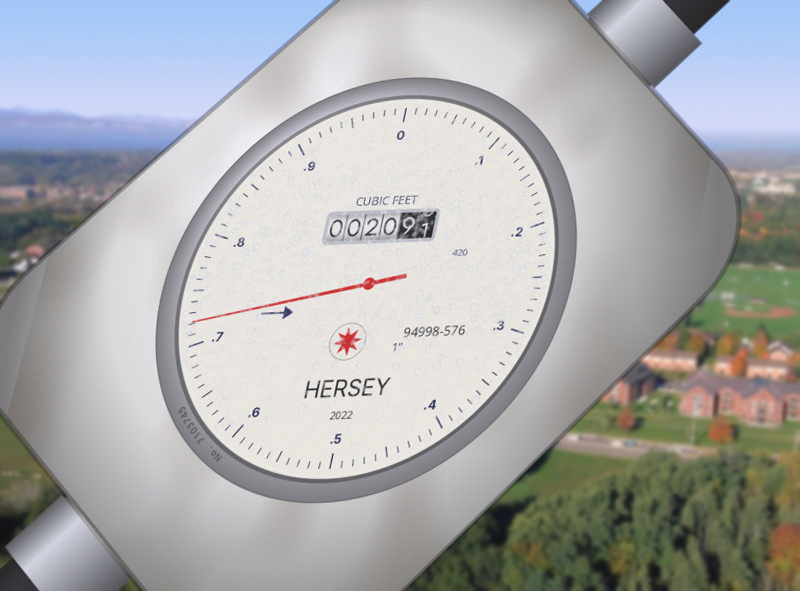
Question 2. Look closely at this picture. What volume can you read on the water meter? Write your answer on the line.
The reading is 2090.72 ft³
